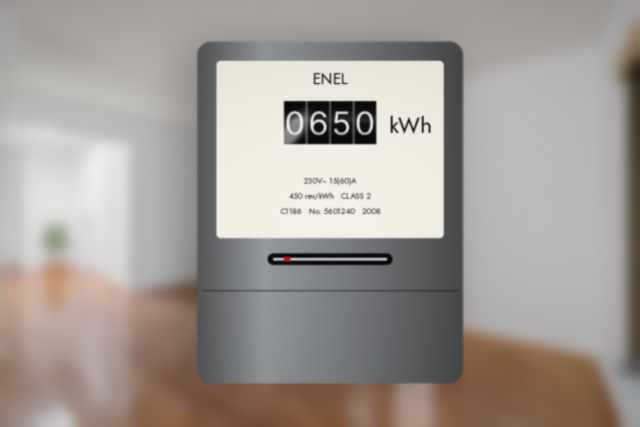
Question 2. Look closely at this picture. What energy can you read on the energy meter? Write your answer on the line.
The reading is 650 kWh
